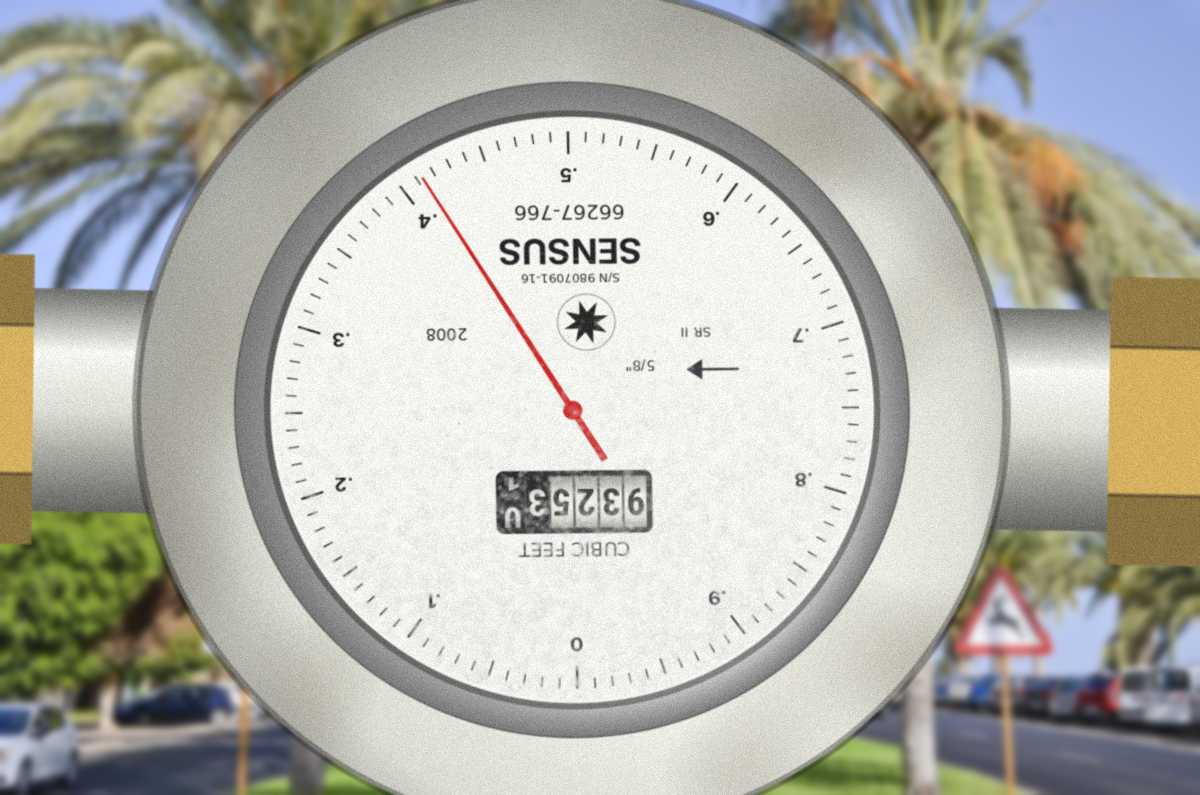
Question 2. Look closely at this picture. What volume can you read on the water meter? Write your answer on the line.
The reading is 932530.41 ft³
